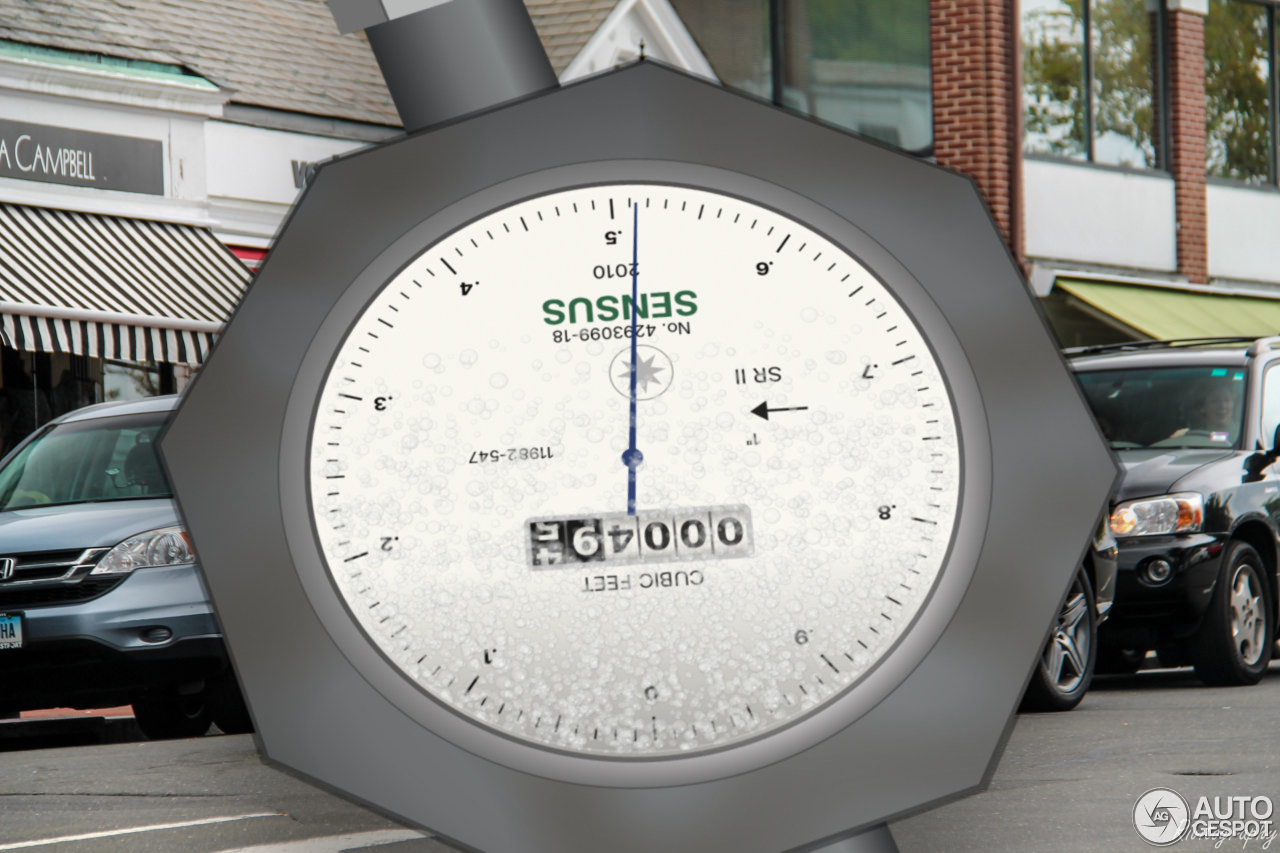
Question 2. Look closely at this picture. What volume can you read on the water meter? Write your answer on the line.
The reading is 494.51 ft³
